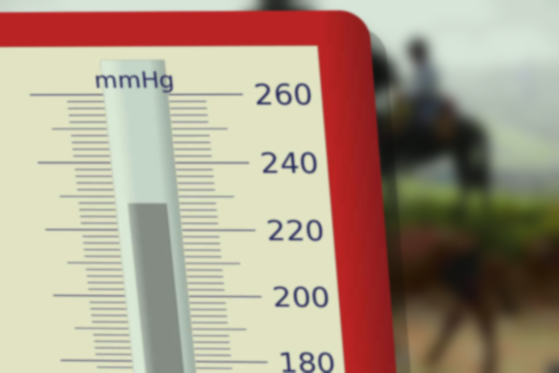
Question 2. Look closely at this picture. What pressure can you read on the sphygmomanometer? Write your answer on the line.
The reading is 228 mmHg
